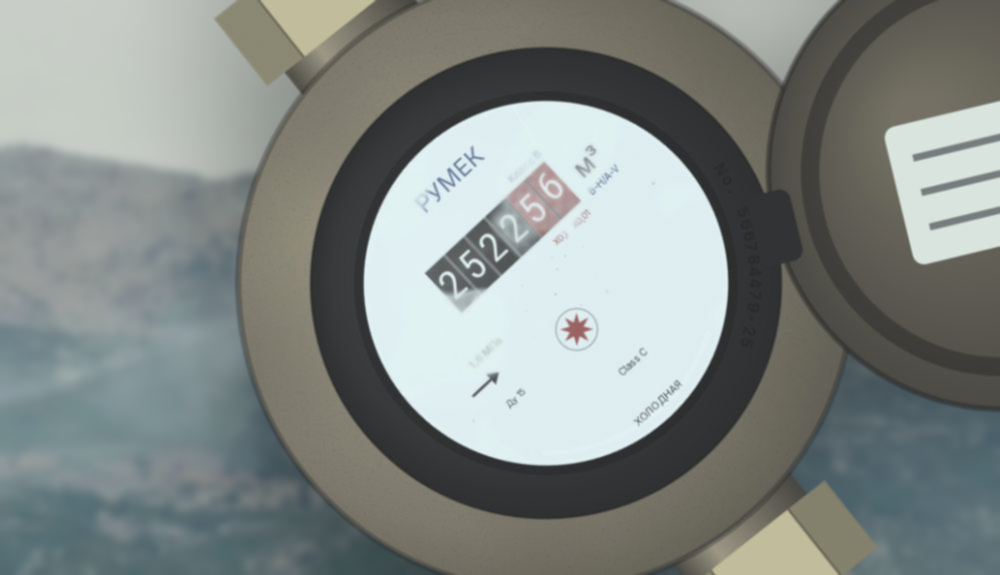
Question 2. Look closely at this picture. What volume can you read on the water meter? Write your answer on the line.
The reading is 2522.56 m³
